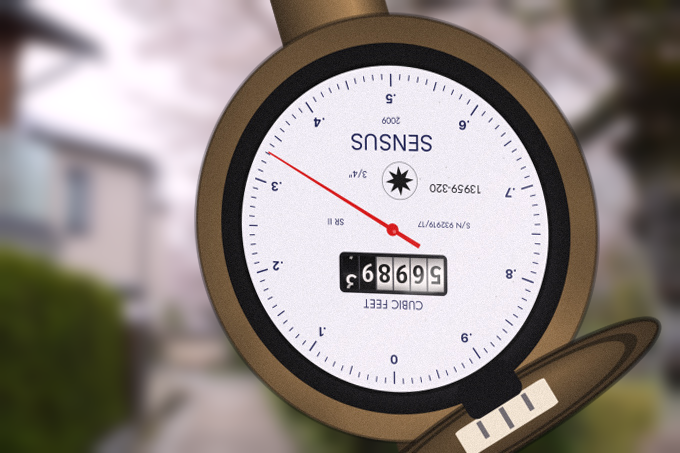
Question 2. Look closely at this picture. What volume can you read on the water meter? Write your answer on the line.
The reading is 569893.33 ft³
